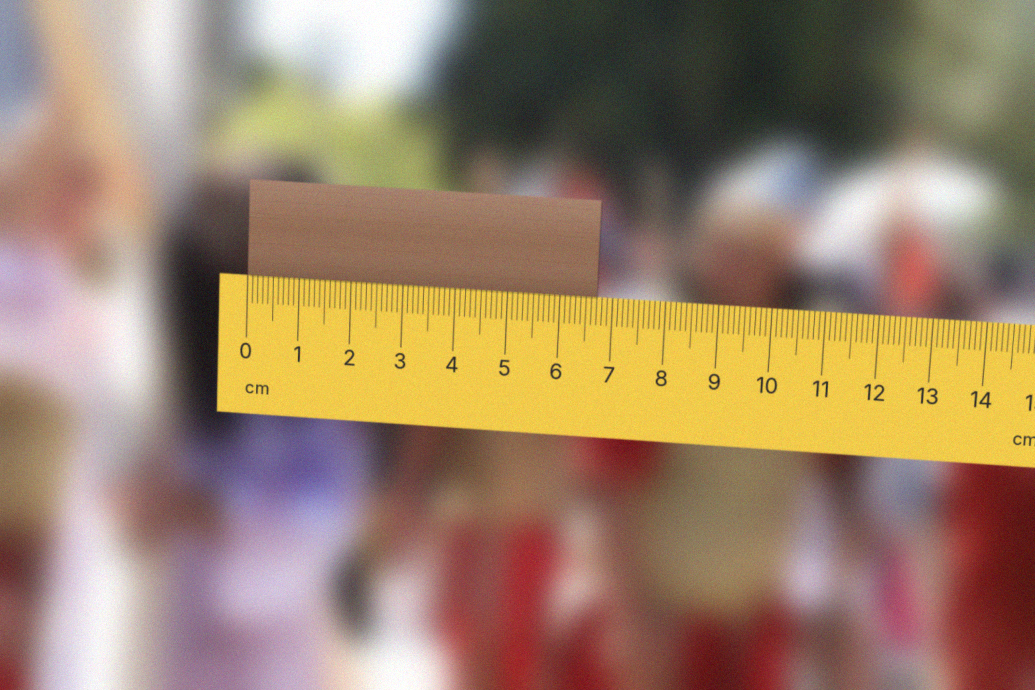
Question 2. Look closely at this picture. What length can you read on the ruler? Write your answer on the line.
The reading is 6.7 cm
